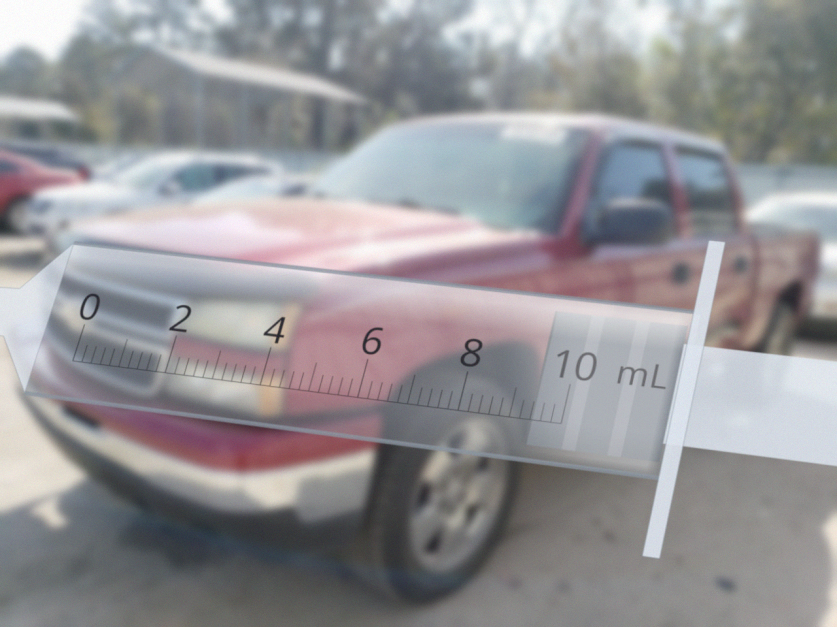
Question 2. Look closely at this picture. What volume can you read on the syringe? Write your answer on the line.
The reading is 9.4 mL
